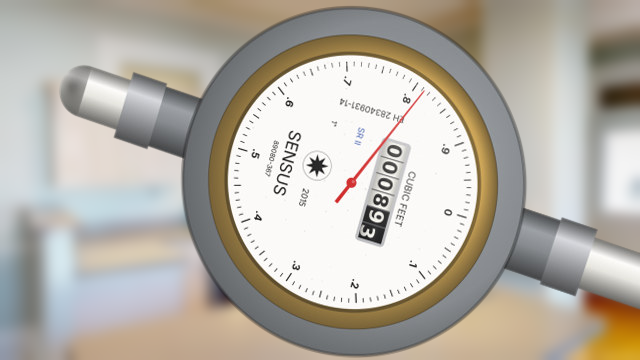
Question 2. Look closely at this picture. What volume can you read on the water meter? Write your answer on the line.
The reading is 892.81 ft³
